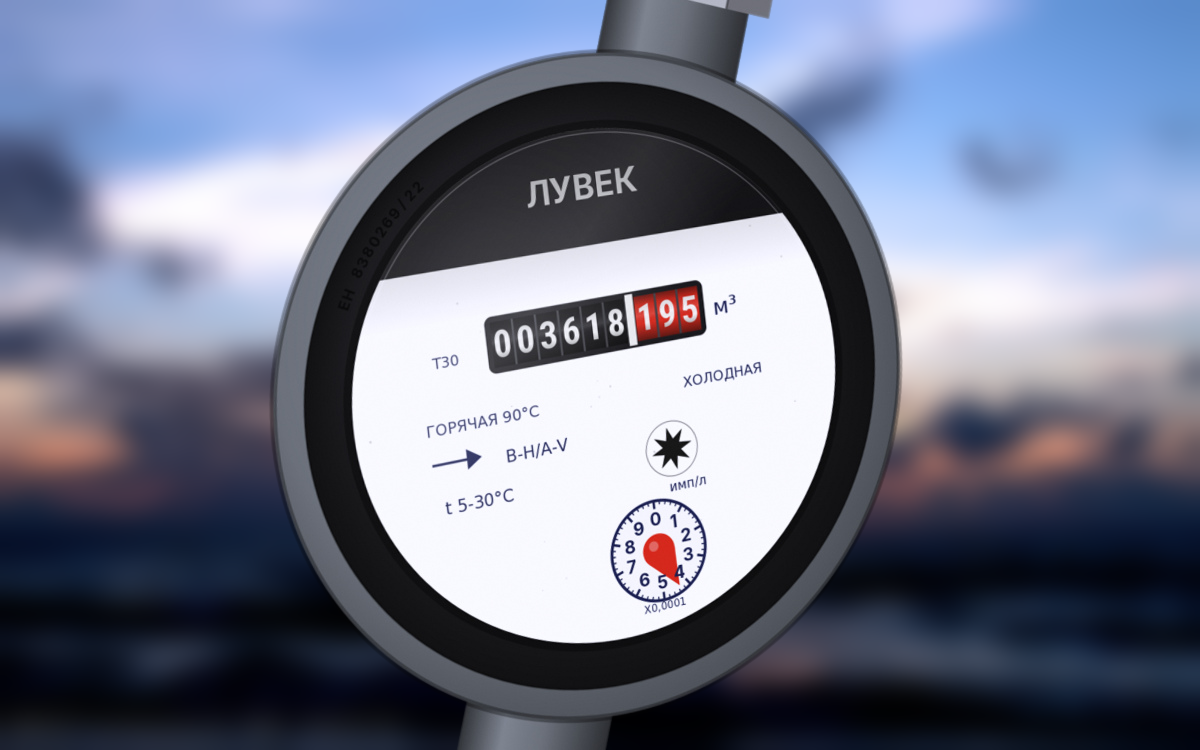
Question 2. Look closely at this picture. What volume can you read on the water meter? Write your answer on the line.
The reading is 3618.1954 m³
